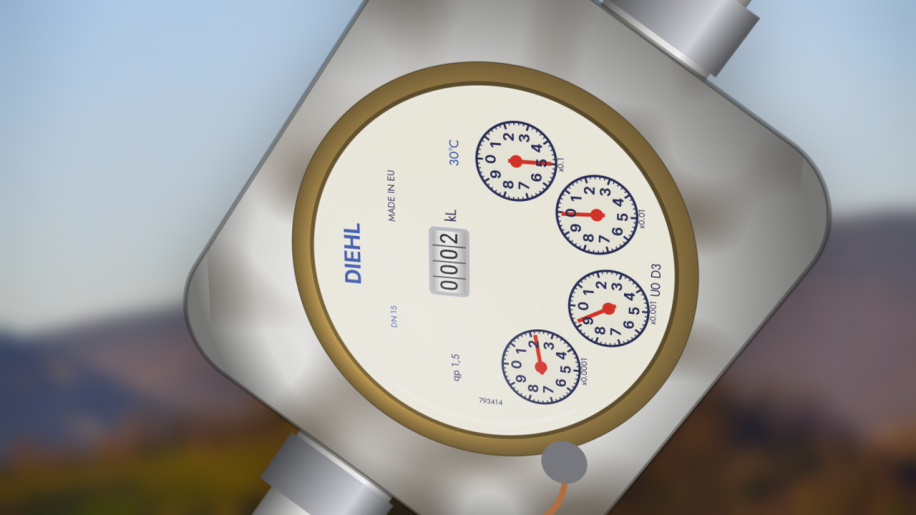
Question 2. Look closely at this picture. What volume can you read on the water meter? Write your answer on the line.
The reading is 2.4992 kL
